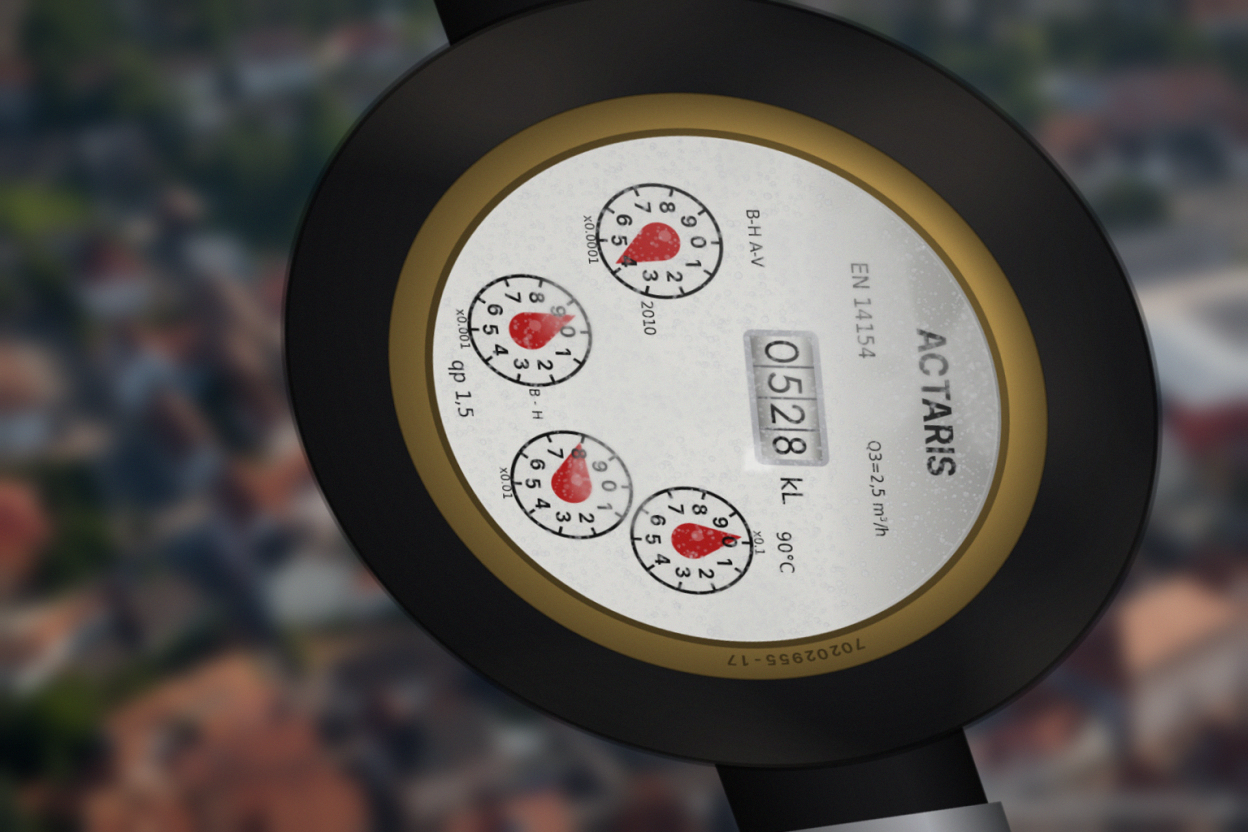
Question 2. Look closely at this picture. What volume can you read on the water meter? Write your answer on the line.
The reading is 527.9794 kL
